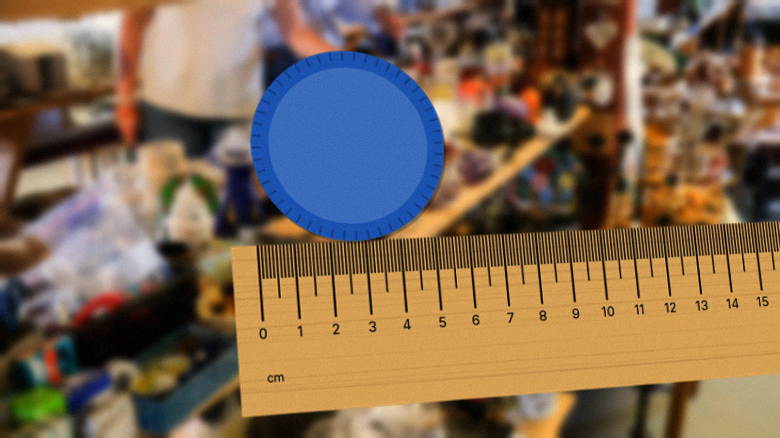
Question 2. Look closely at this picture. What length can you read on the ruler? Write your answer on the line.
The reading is 5.5 cm
